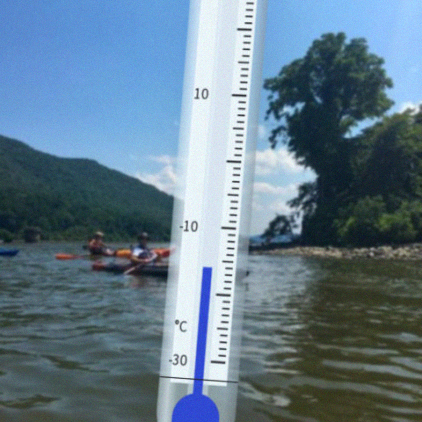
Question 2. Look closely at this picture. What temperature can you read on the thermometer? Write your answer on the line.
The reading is -16 °C
